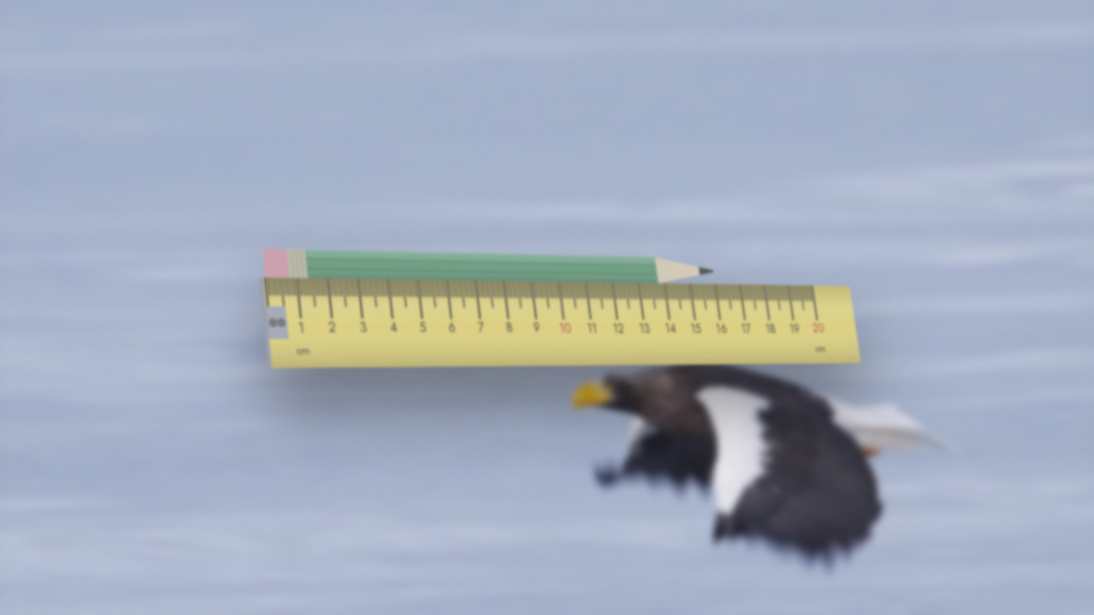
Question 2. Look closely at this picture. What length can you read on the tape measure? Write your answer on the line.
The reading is 16 cm
